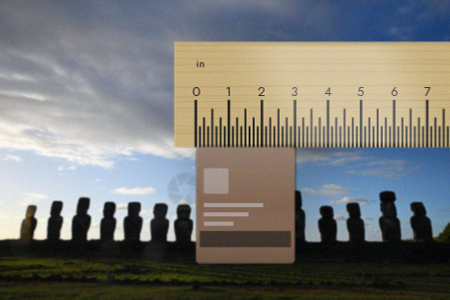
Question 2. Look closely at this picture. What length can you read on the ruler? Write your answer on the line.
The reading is 3 in
